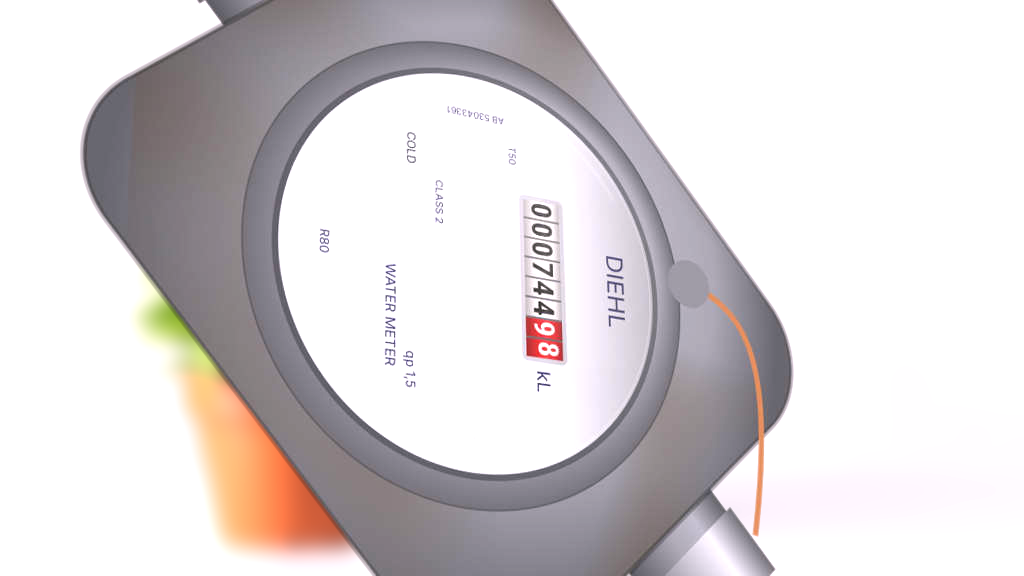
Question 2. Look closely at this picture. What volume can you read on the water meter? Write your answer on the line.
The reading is 744.98 kL
